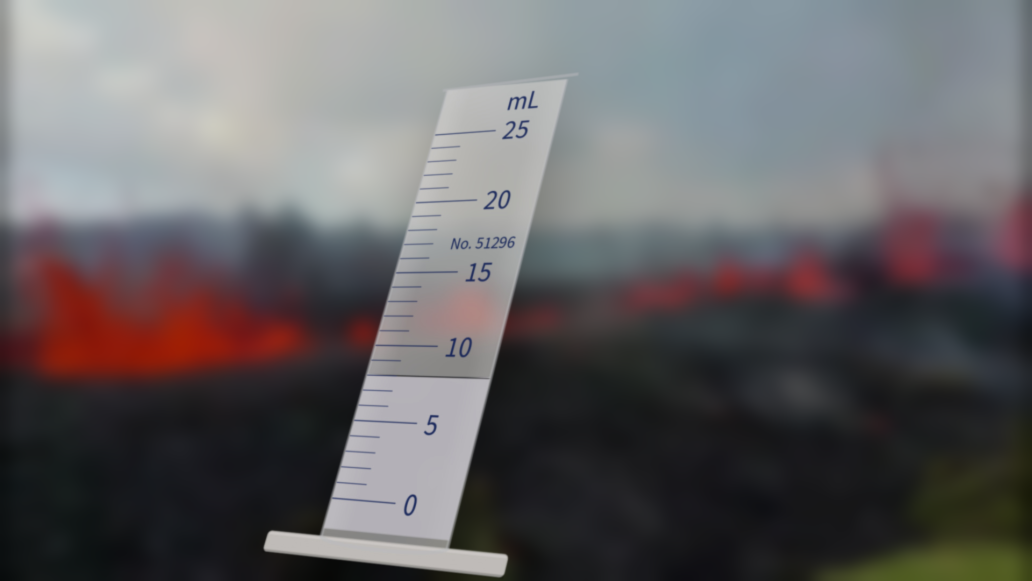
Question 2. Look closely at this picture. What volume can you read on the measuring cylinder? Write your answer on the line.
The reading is 8 mL
